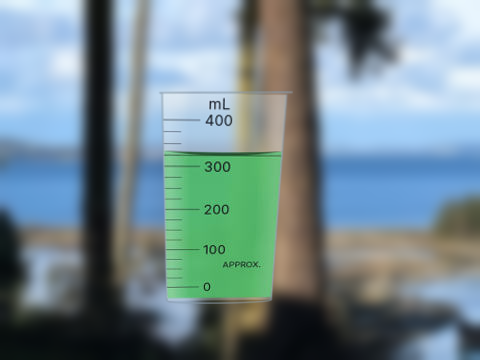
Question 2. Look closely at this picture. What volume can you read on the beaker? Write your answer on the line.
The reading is 325 mL
